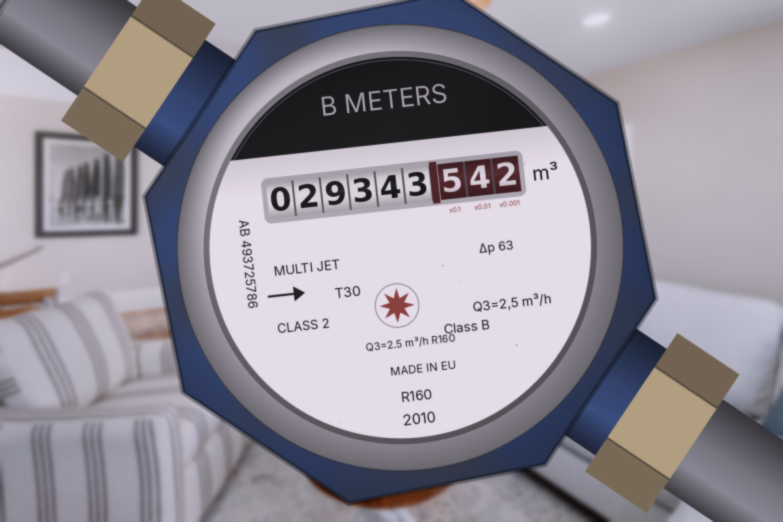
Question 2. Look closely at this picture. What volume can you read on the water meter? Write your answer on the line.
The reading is 29343.542 m³
